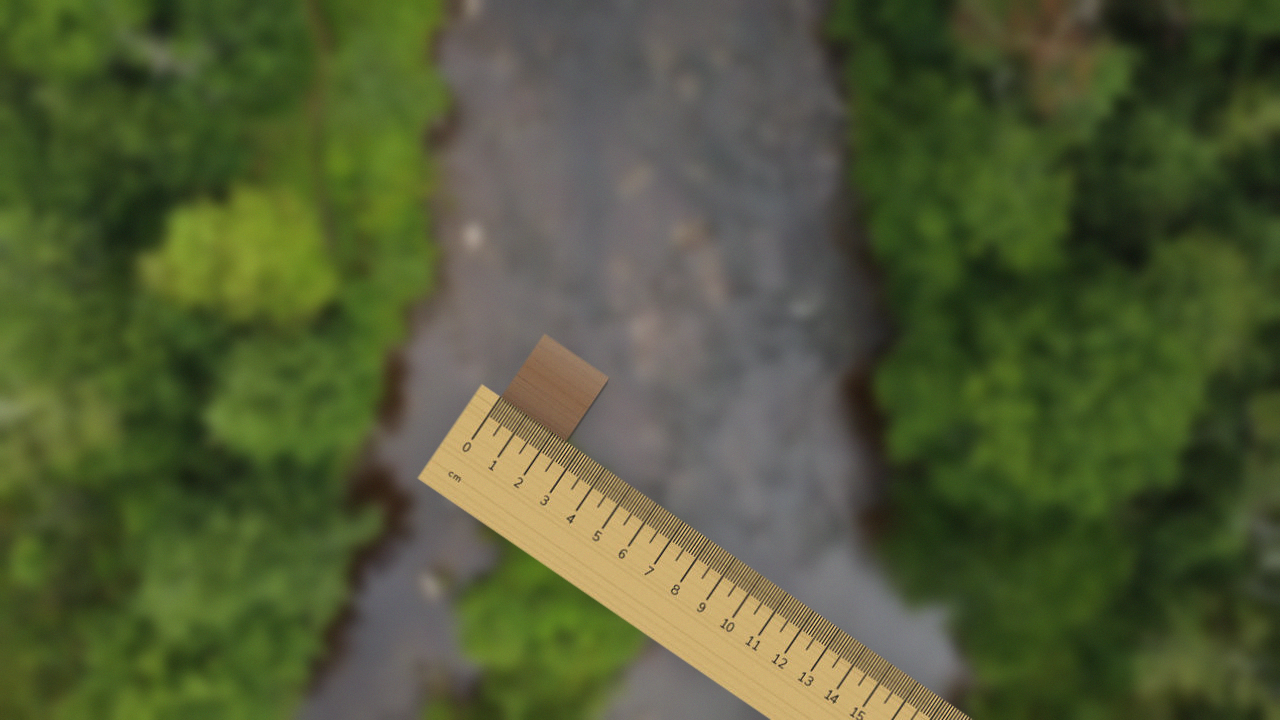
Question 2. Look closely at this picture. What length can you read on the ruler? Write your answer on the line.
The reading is 2.5 cm
